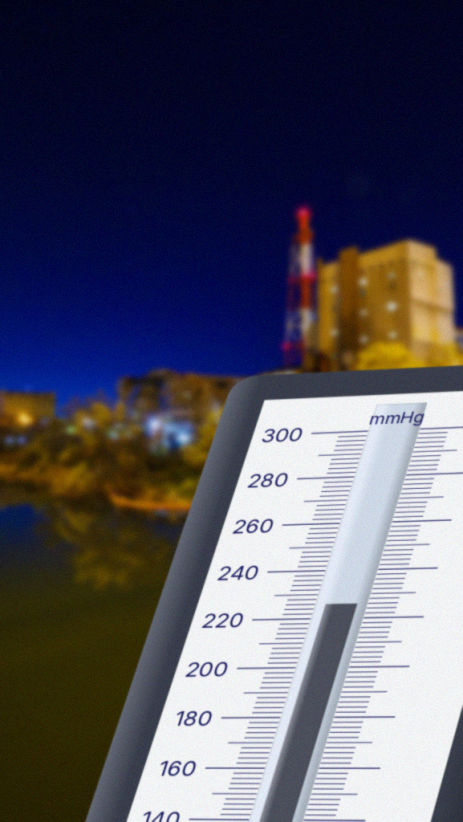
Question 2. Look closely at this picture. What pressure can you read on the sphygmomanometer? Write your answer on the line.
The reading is 226 mmHg
